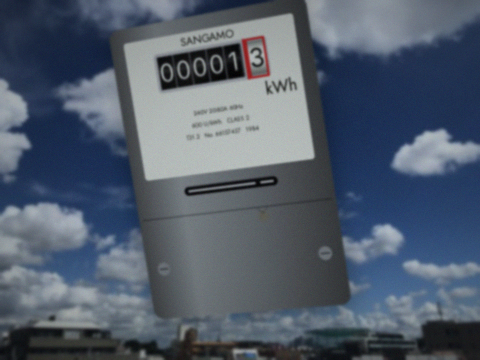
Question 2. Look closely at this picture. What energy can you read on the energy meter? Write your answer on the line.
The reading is 1.3 kWh
